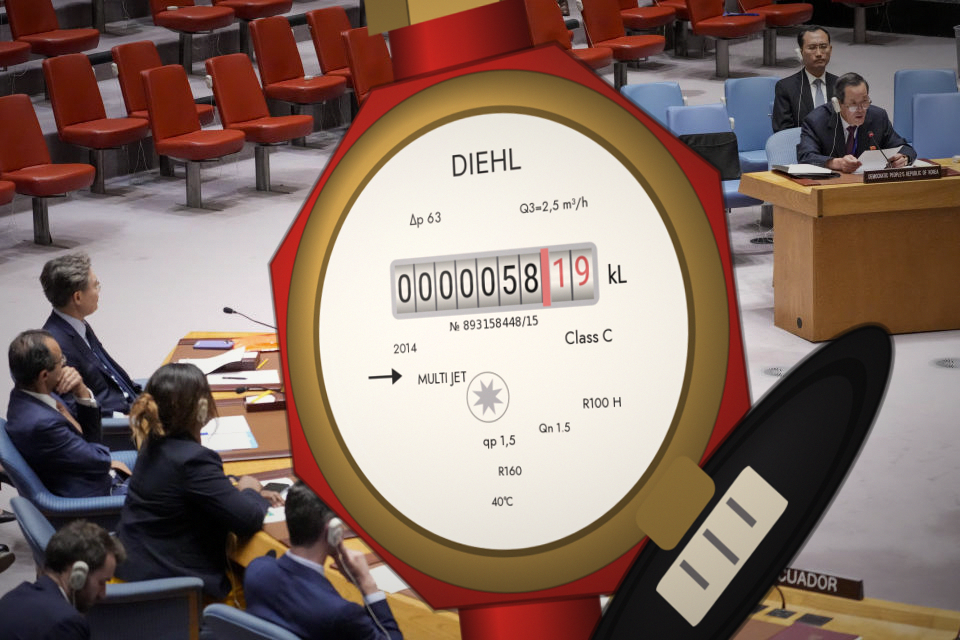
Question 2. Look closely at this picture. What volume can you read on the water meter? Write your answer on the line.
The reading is 58.19 kL
